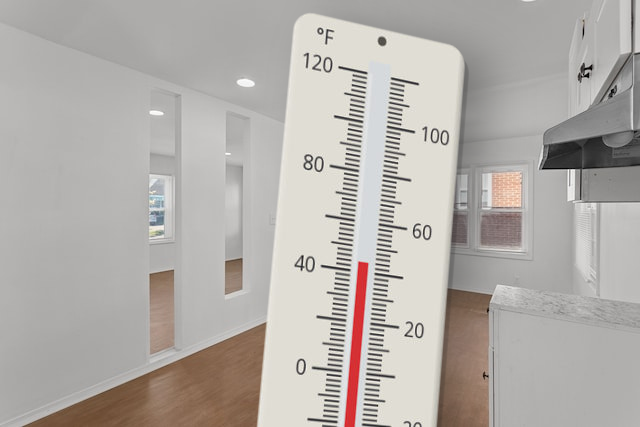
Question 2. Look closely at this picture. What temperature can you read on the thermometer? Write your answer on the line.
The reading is 44 °F
